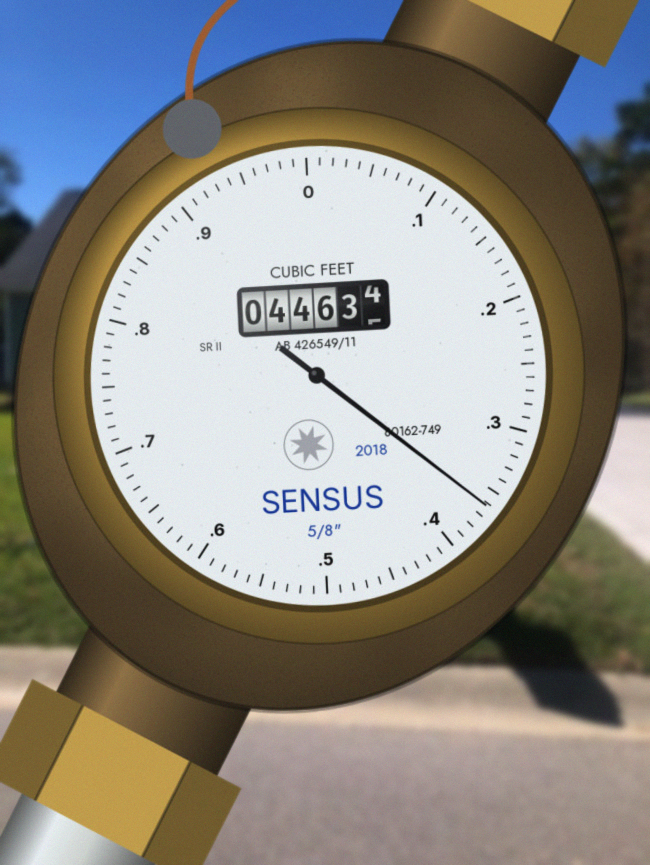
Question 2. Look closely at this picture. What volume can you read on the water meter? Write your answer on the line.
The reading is 44634.36 ft³
